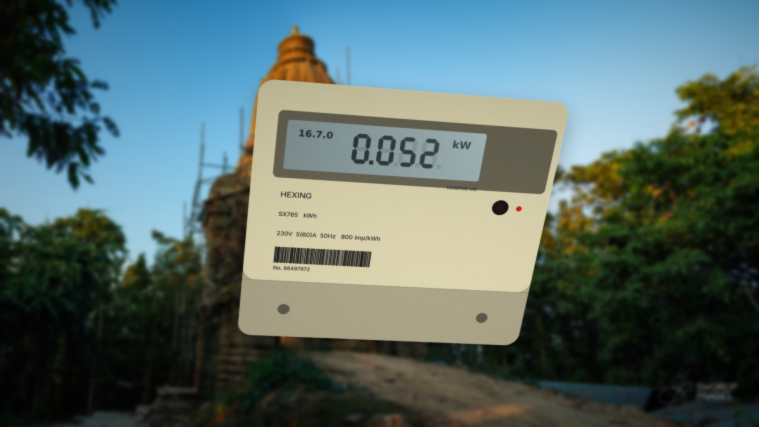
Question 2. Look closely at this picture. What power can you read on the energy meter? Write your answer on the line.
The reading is 0.052 kW
